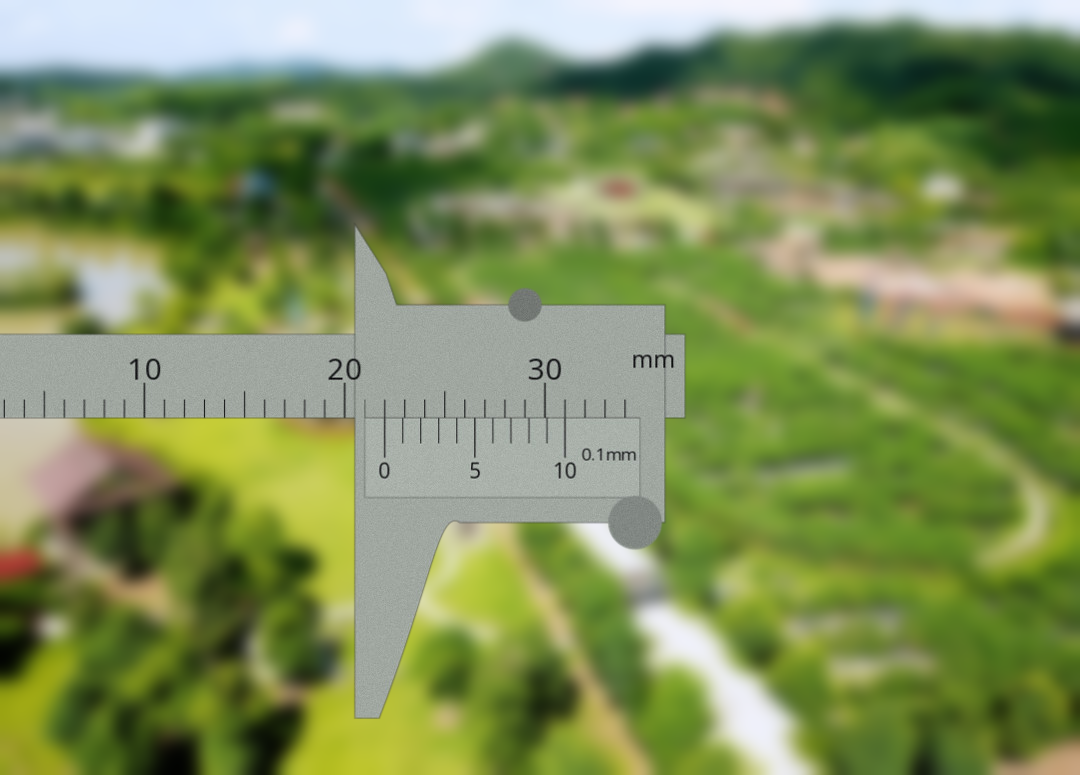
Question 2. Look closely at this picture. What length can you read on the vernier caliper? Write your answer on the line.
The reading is 22.0 mm
